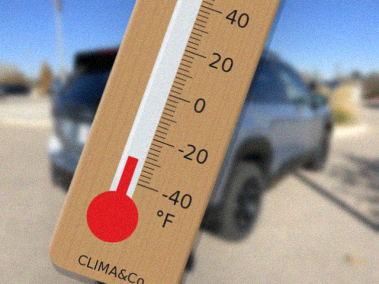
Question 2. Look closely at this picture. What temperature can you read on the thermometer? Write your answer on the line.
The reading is -30 °F
